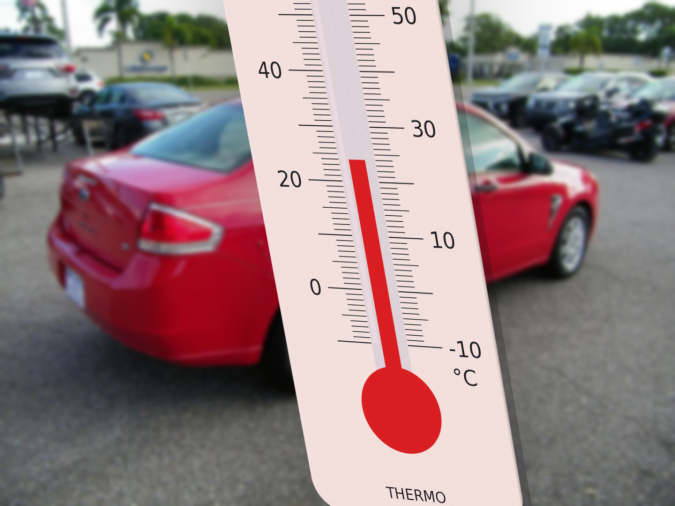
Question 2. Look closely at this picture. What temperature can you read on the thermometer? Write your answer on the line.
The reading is 24 °C
